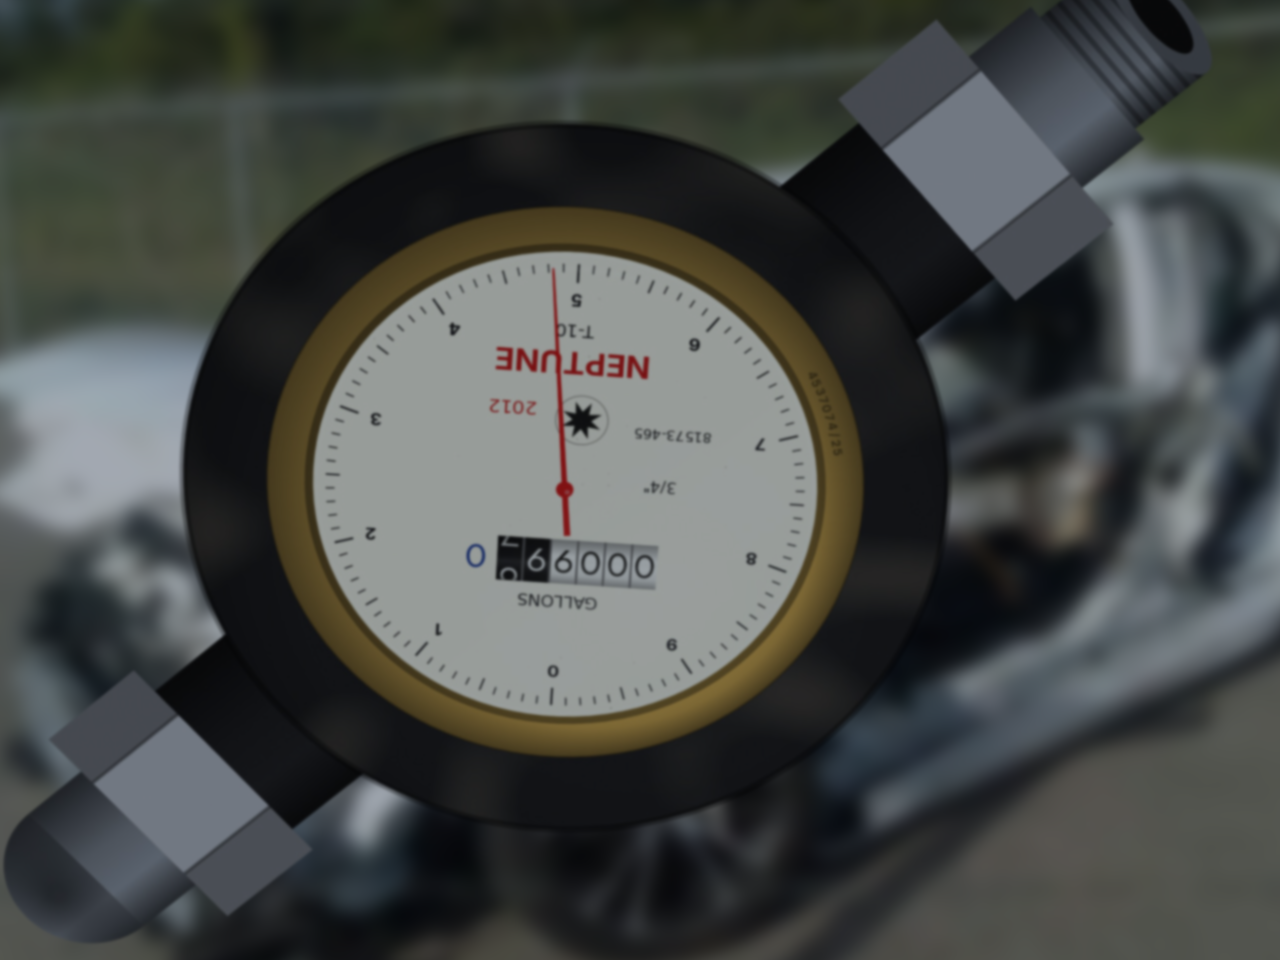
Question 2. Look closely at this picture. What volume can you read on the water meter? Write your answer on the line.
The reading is 9964.8 gal
